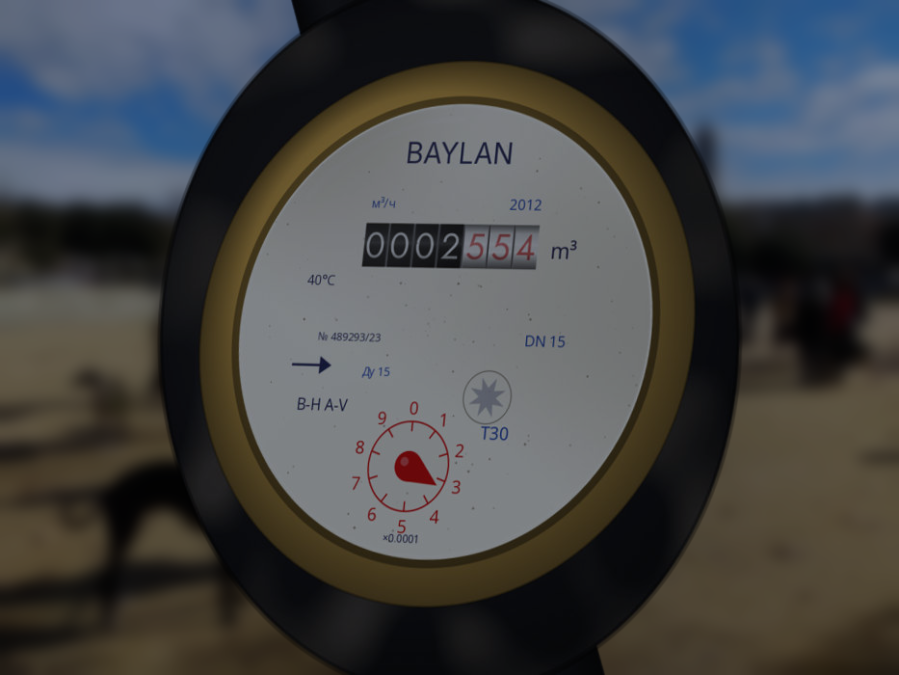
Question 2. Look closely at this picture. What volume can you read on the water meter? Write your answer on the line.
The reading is 2.5543 m³
